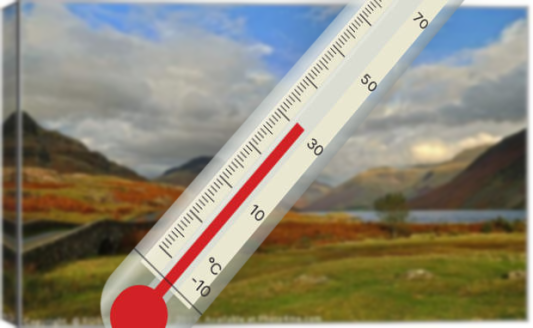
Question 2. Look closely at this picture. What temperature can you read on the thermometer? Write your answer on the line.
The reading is 31 °C
